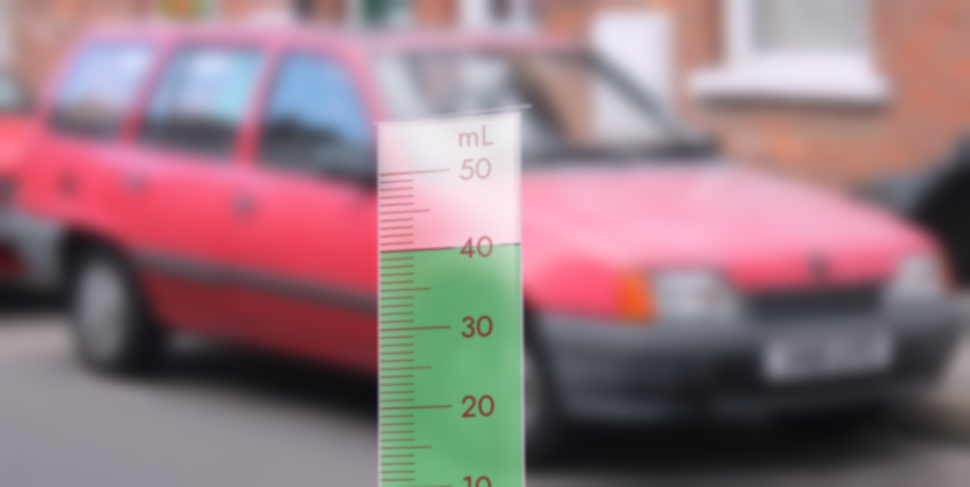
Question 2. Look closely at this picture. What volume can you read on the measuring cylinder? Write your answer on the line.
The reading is 40 mL
